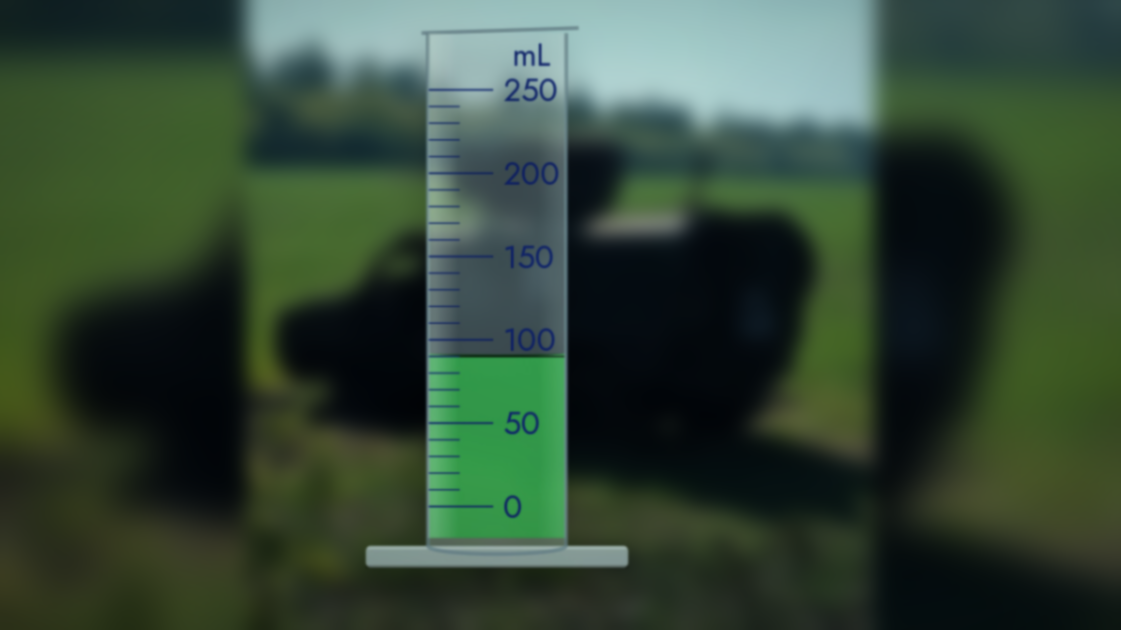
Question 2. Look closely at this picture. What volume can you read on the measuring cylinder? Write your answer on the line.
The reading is 90 mL
